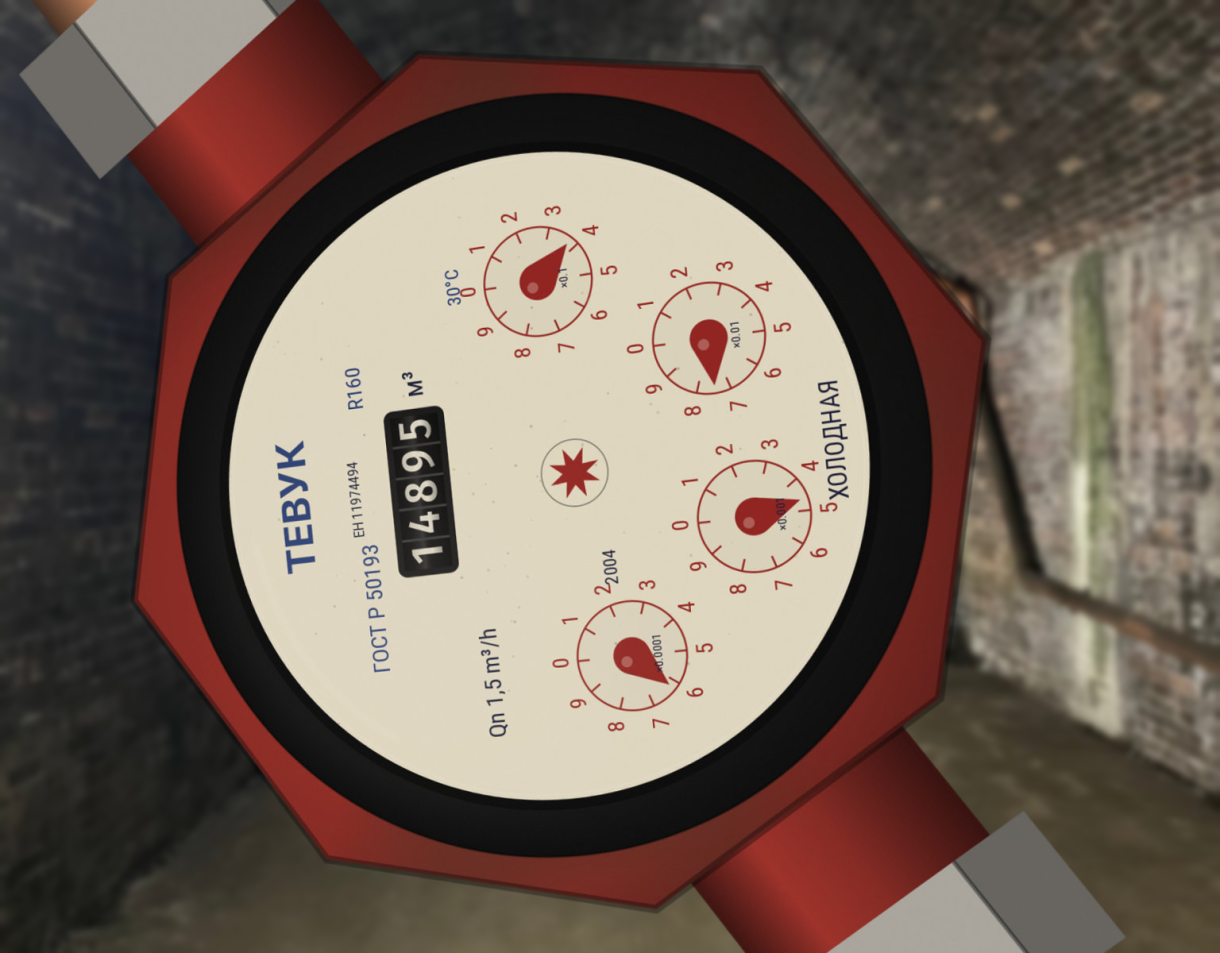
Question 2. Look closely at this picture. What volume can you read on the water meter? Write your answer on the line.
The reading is 14895.3746 m³
